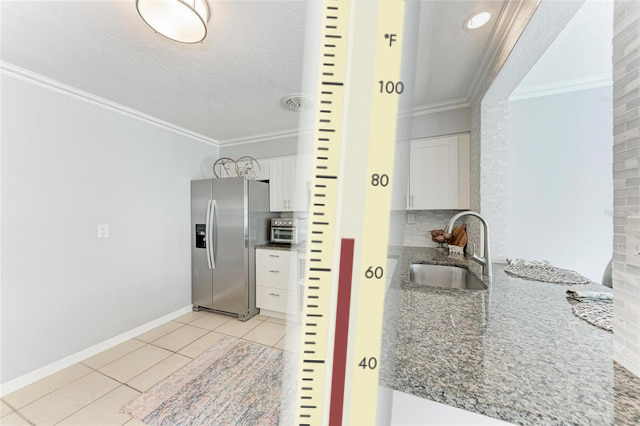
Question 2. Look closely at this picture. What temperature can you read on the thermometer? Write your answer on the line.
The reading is 67 °F
